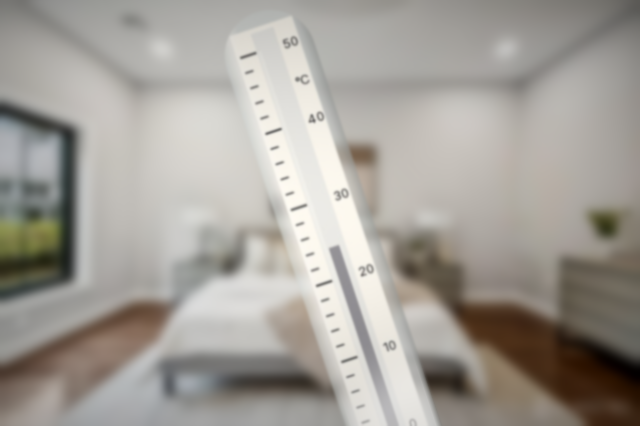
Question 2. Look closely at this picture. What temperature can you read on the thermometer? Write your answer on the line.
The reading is 24 °C
